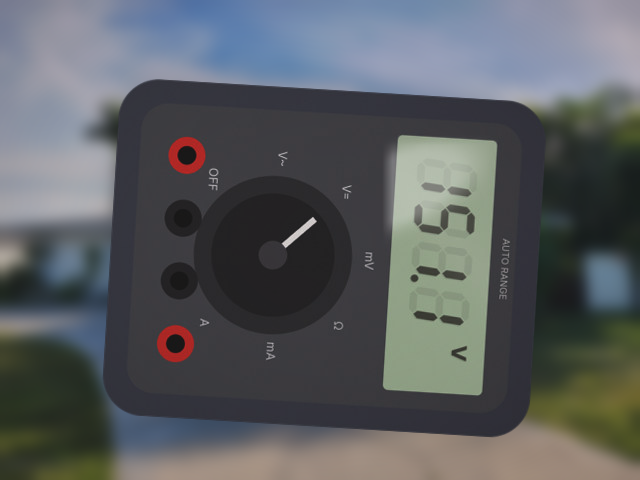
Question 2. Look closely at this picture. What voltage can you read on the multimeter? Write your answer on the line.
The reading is 151.1 V
